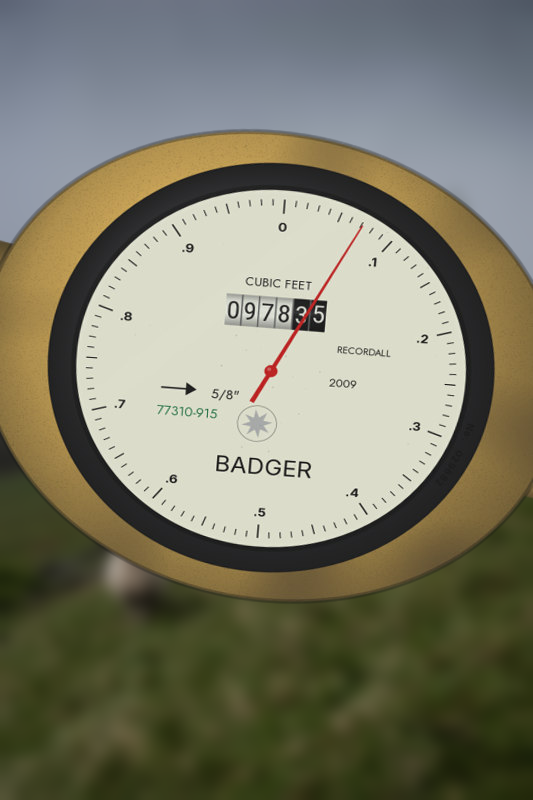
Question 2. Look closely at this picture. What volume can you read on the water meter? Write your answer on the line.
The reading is 97835.07 ft³
